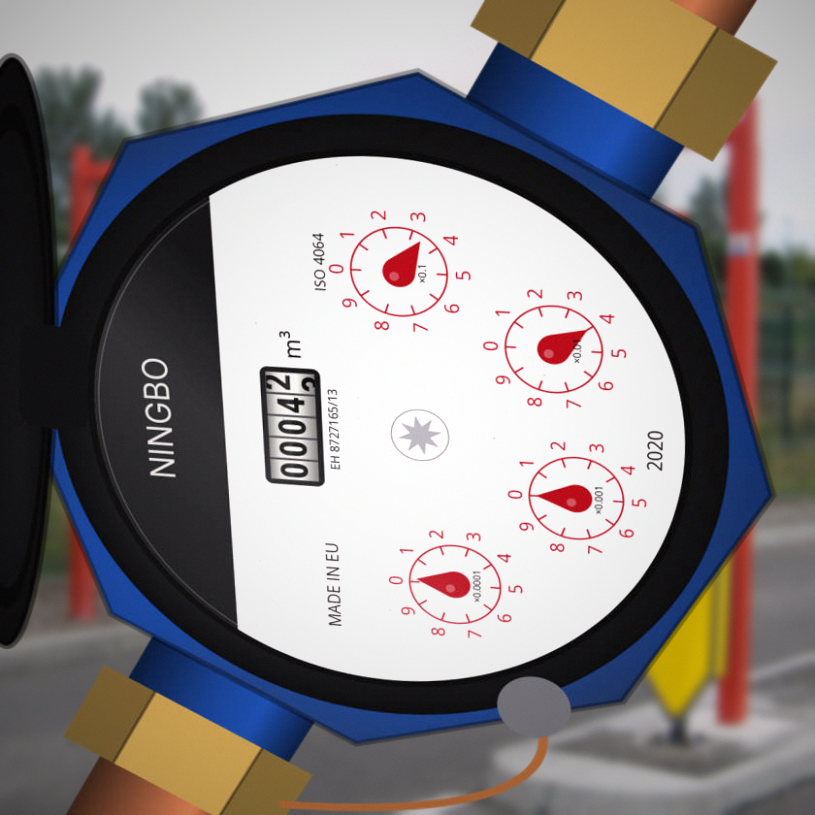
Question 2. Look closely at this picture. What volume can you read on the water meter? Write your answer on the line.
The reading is 42.3400 m³
